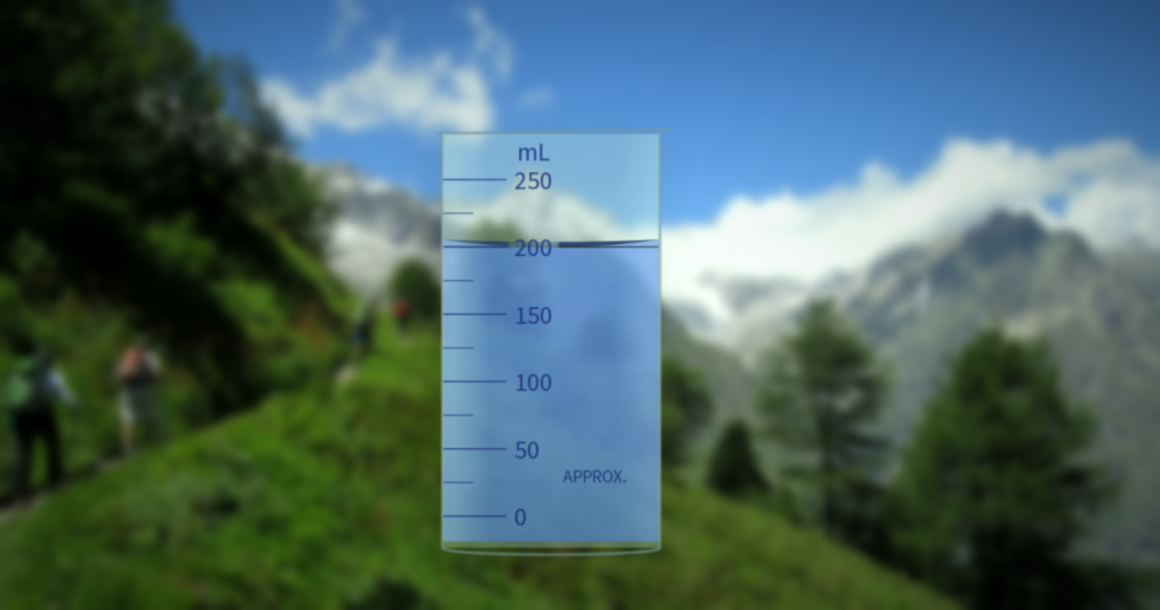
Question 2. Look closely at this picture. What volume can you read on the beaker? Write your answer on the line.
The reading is 200 mL
